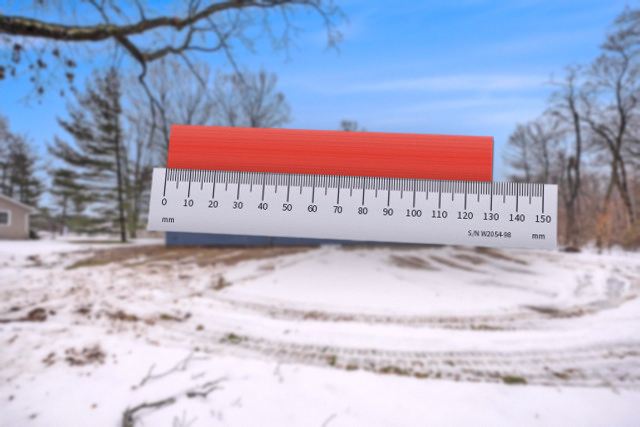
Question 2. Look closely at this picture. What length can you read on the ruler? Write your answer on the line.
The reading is 130 mm
